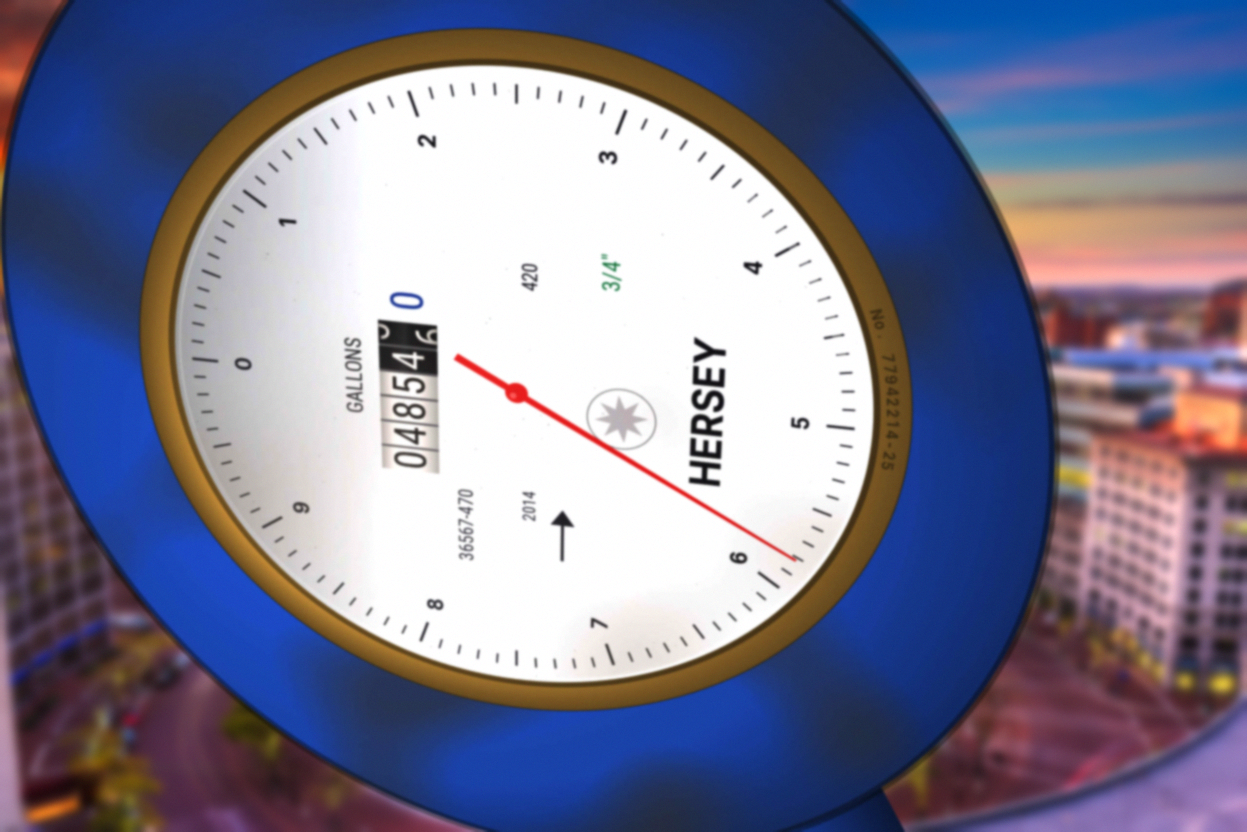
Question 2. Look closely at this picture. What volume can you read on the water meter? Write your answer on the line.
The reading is 485455.8 gal
